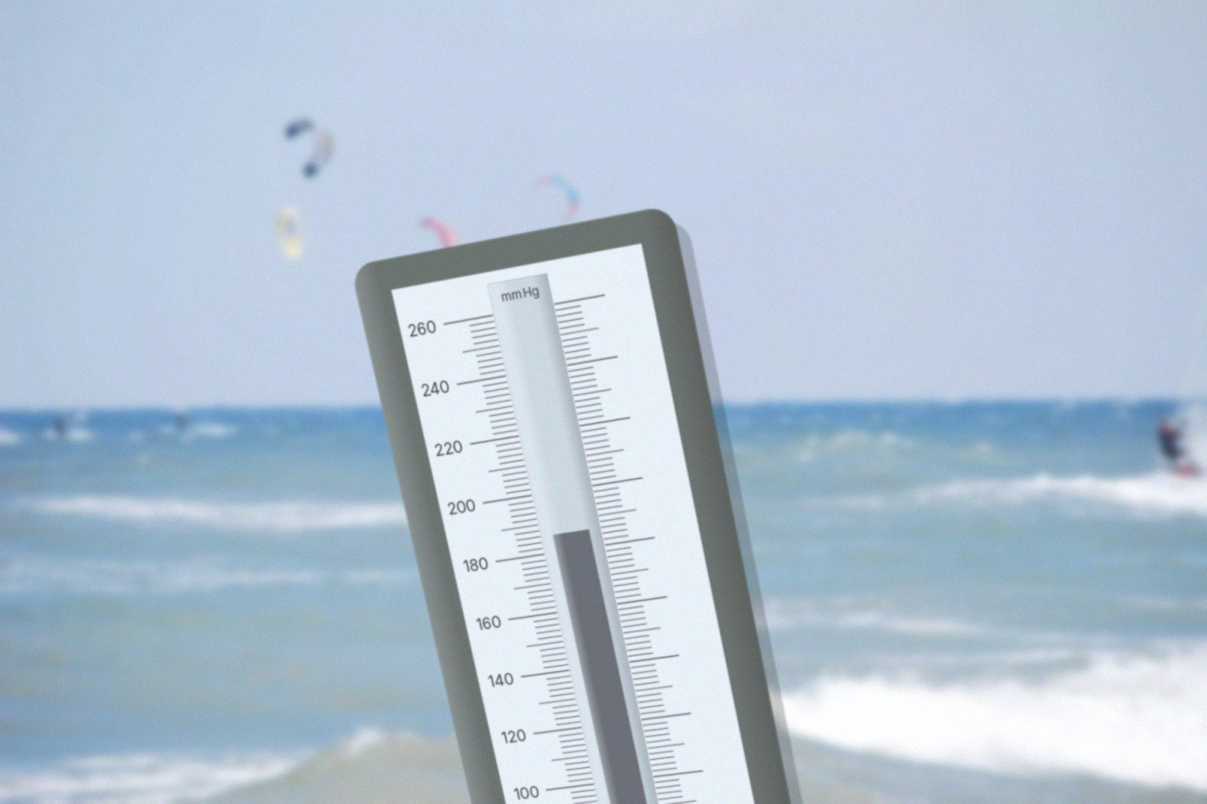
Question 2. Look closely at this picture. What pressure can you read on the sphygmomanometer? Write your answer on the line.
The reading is 186 mmHg
